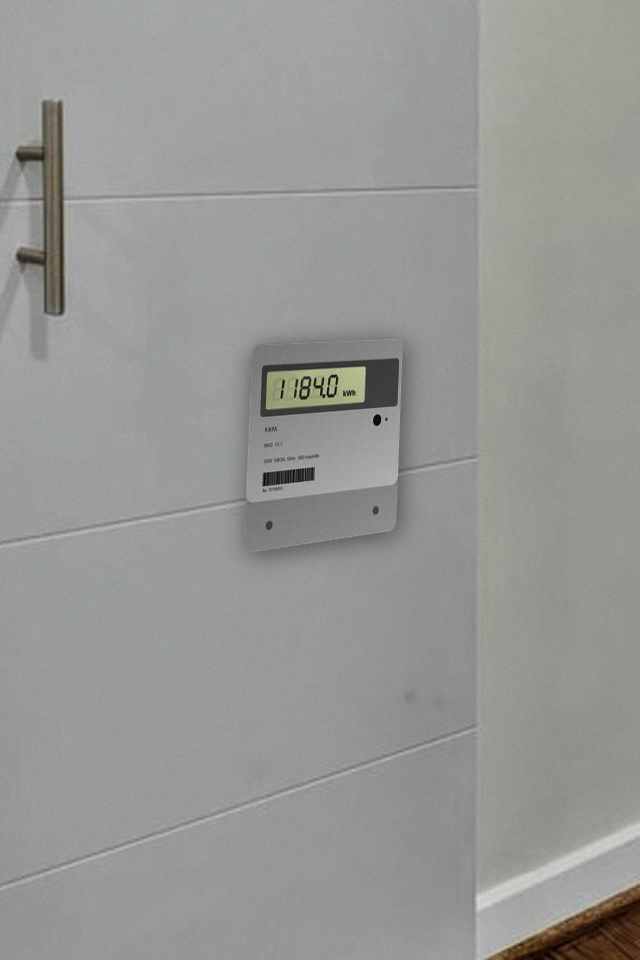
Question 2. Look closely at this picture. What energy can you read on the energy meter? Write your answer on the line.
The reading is 1184.0 kWh
